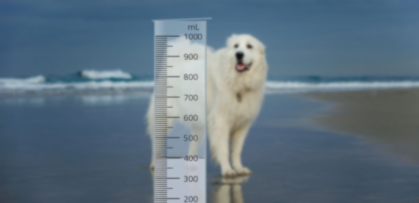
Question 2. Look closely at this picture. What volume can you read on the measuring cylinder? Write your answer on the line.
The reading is 400 mL
